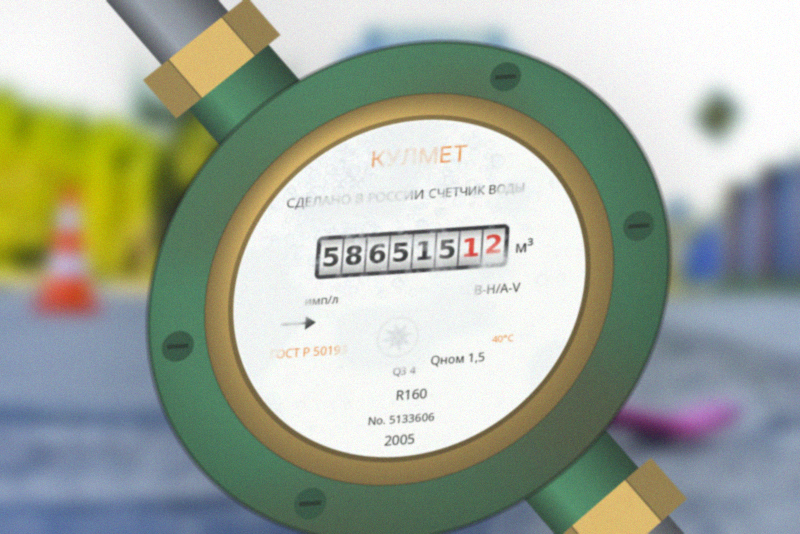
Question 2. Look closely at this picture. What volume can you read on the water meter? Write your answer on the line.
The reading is 586515.12 m³
